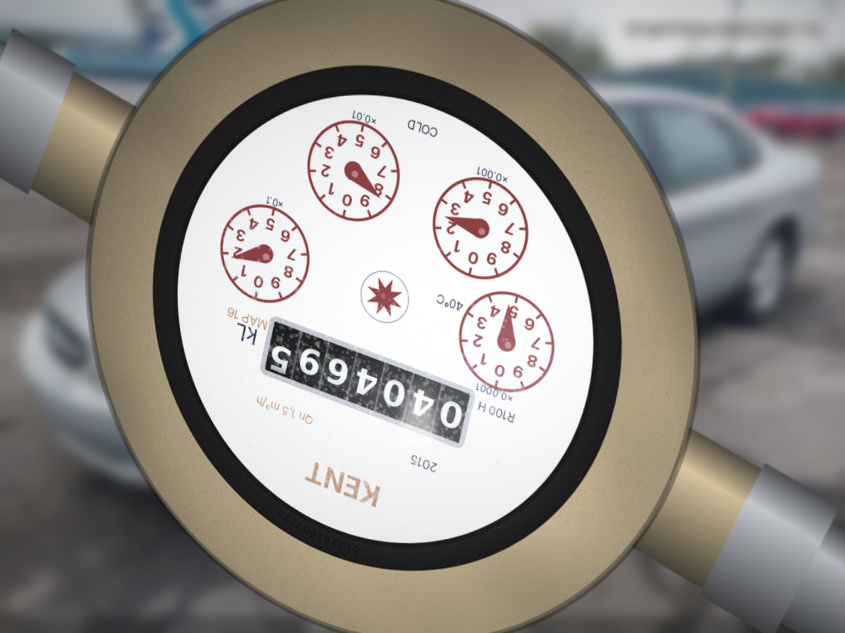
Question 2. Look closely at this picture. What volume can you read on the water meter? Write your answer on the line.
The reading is 404695.1824 kL
